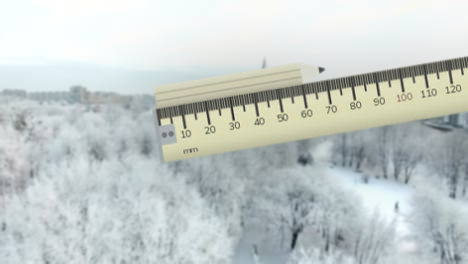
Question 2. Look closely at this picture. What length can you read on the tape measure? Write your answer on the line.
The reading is 70 mm
